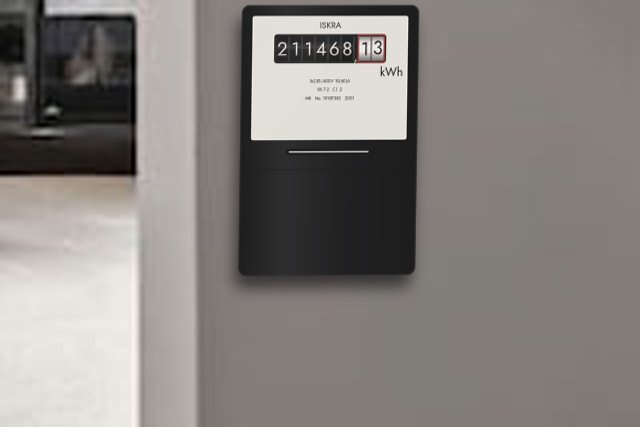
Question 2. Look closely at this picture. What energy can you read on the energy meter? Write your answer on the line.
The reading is 211468.13 kWh
